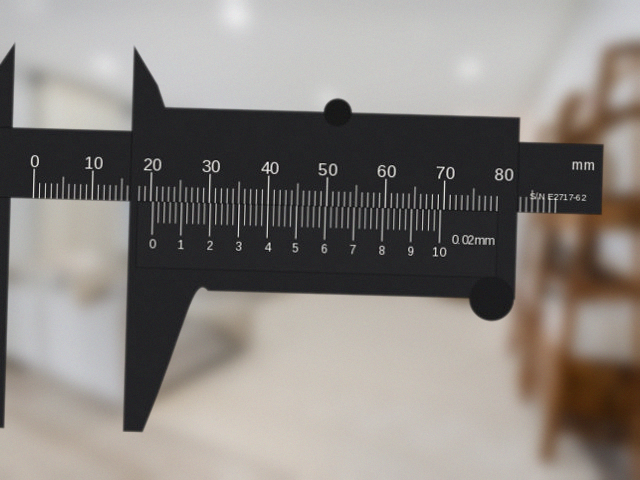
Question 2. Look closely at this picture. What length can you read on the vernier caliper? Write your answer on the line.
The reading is 20.4 mm
